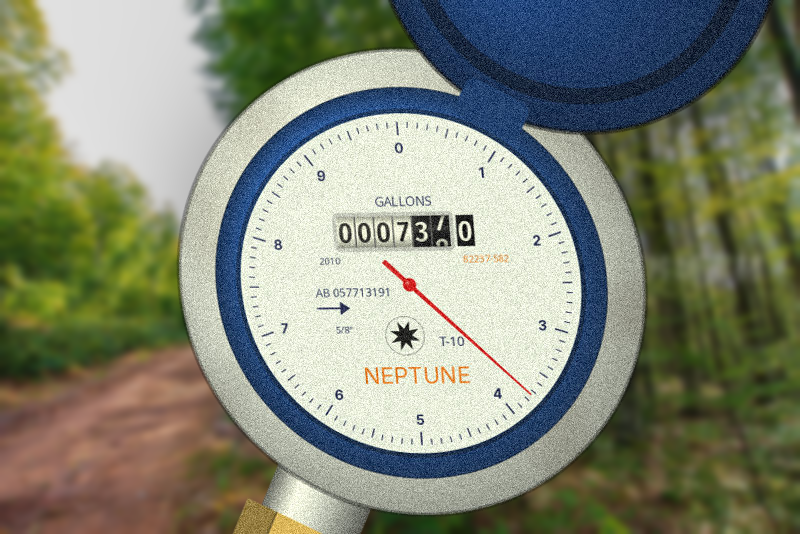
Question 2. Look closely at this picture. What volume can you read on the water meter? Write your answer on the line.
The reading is 7373.7 gal
